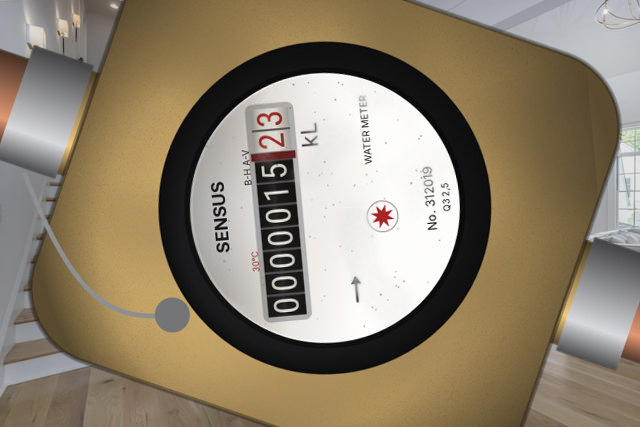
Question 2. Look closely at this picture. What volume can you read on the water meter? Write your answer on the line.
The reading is 15.23 kL
